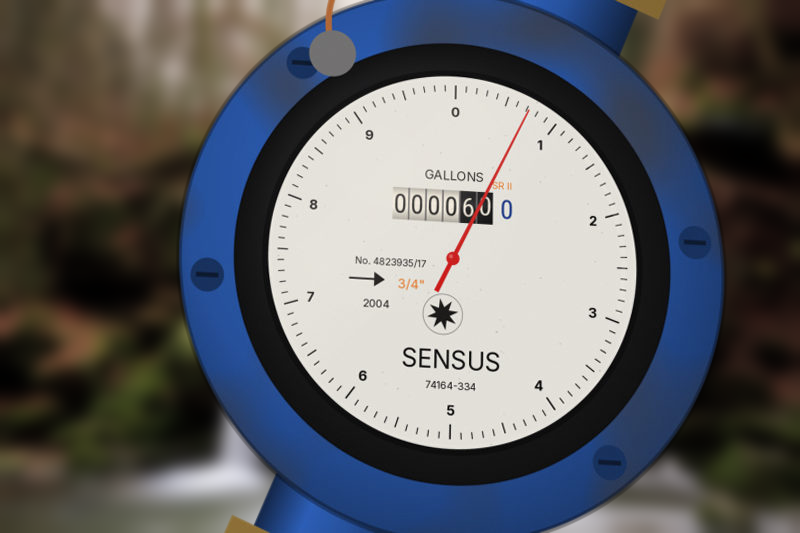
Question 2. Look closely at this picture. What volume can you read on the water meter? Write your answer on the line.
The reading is 600.7 gal
